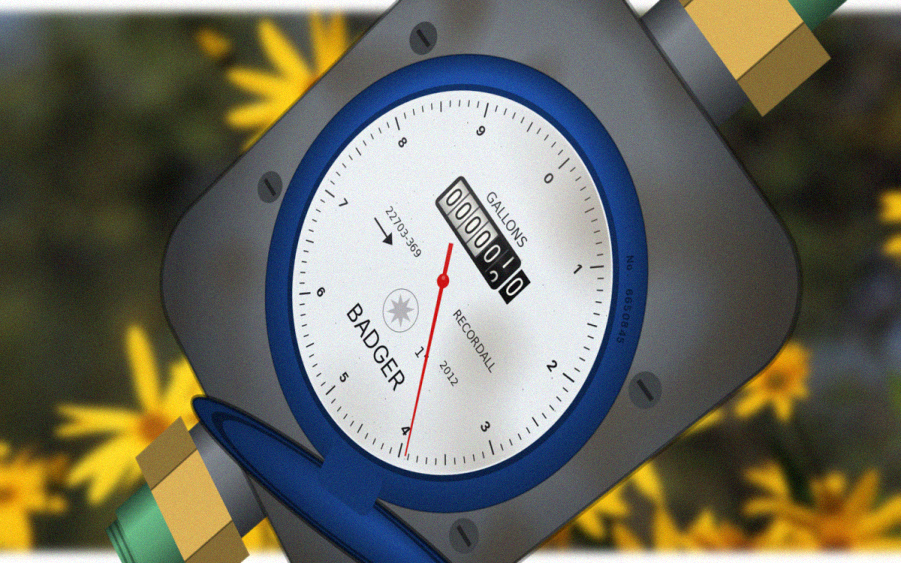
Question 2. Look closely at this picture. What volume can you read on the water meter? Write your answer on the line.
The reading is 13.9 gal
